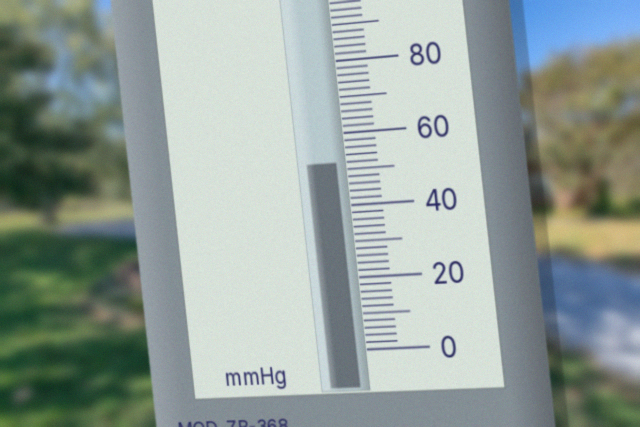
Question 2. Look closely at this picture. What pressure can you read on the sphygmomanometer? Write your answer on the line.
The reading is 52 mmHg
